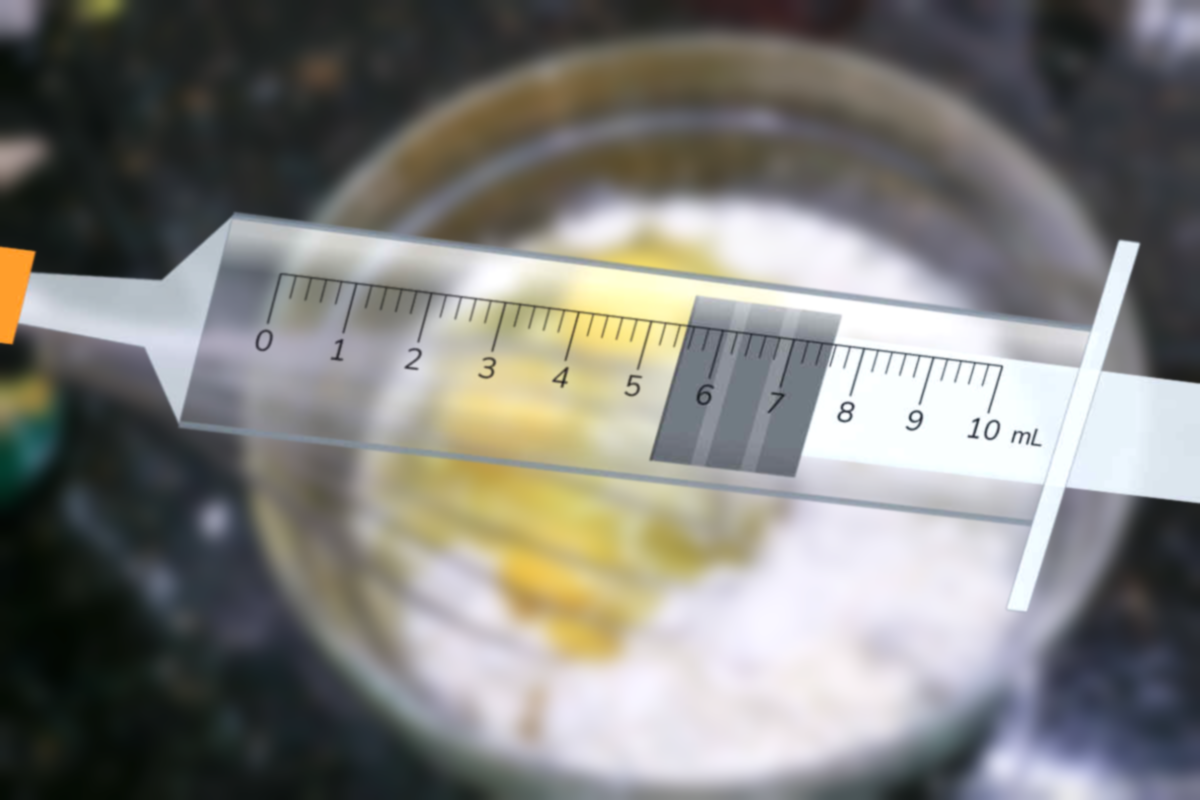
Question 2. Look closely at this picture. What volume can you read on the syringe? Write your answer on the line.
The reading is 5.5 mL
